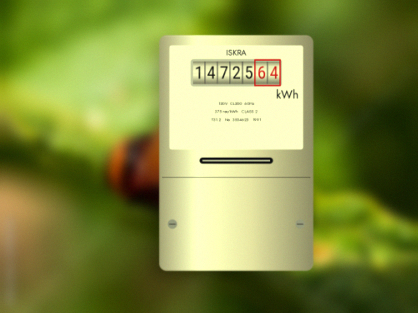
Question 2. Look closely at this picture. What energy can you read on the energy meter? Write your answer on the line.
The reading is 14725.64 kWh
